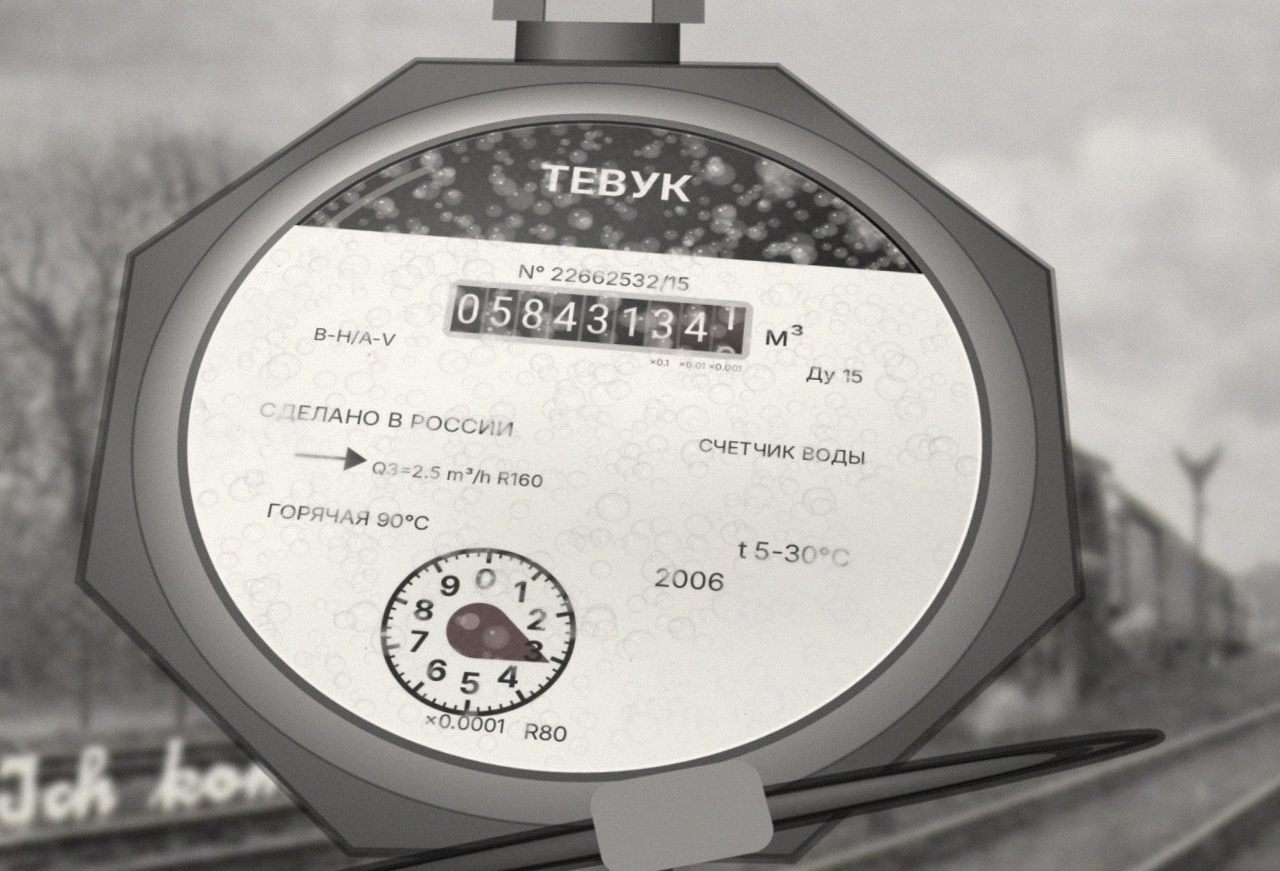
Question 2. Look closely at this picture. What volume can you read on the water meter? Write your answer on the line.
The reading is 58431.3413 m³
